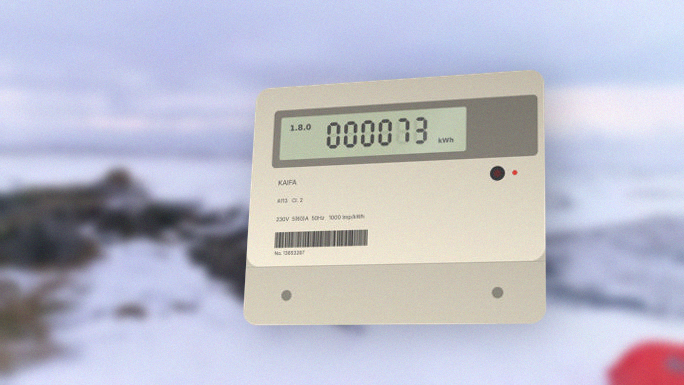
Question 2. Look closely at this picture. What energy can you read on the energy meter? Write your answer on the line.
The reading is 73 kWh
